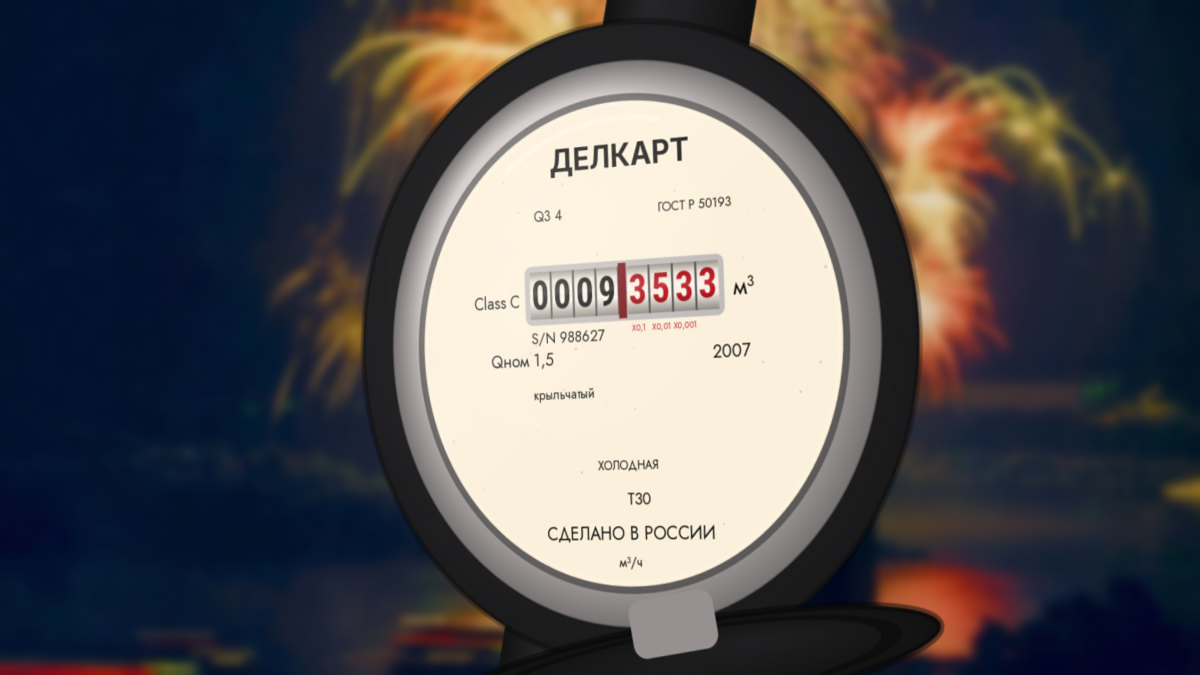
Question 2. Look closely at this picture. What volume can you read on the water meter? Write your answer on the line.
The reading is 9.3533 m³
